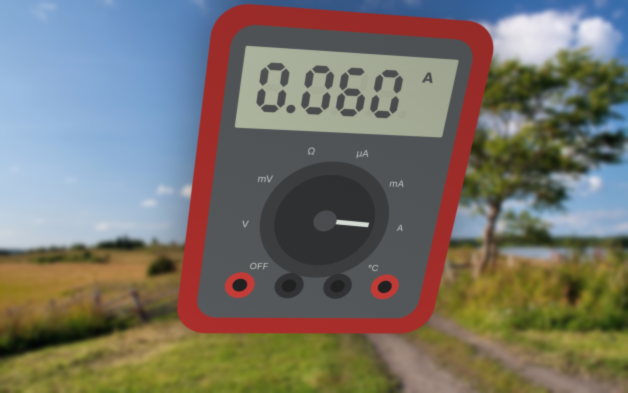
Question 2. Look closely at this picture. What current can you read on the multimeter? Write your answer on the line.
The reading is 0.060 A
